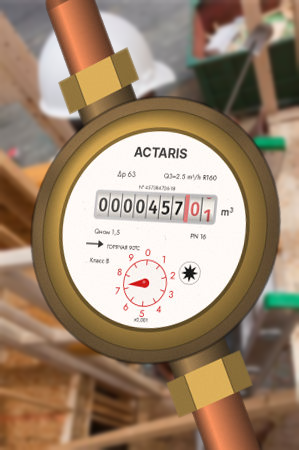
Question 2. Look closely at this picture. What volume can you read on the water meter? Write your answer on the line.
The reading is 457.007 m³
